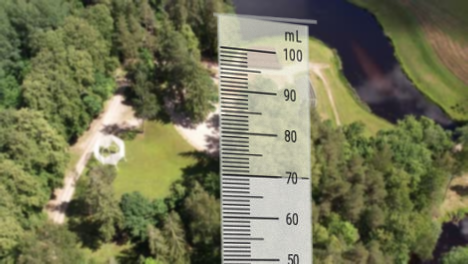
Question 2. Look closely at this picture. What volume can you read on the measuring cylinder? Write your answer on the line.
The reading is 70 mL
